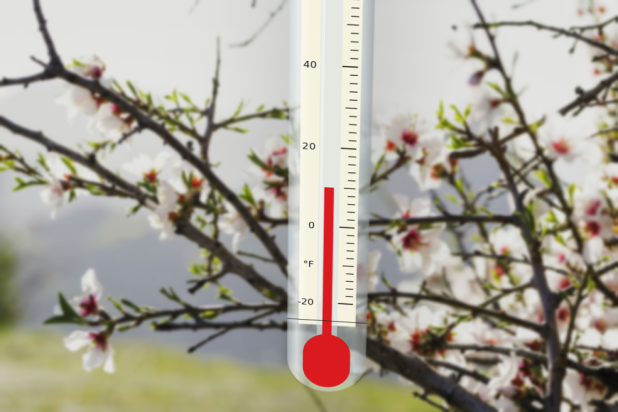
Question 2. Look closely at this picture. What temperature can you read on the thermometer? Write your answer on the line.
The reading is 10 °F
